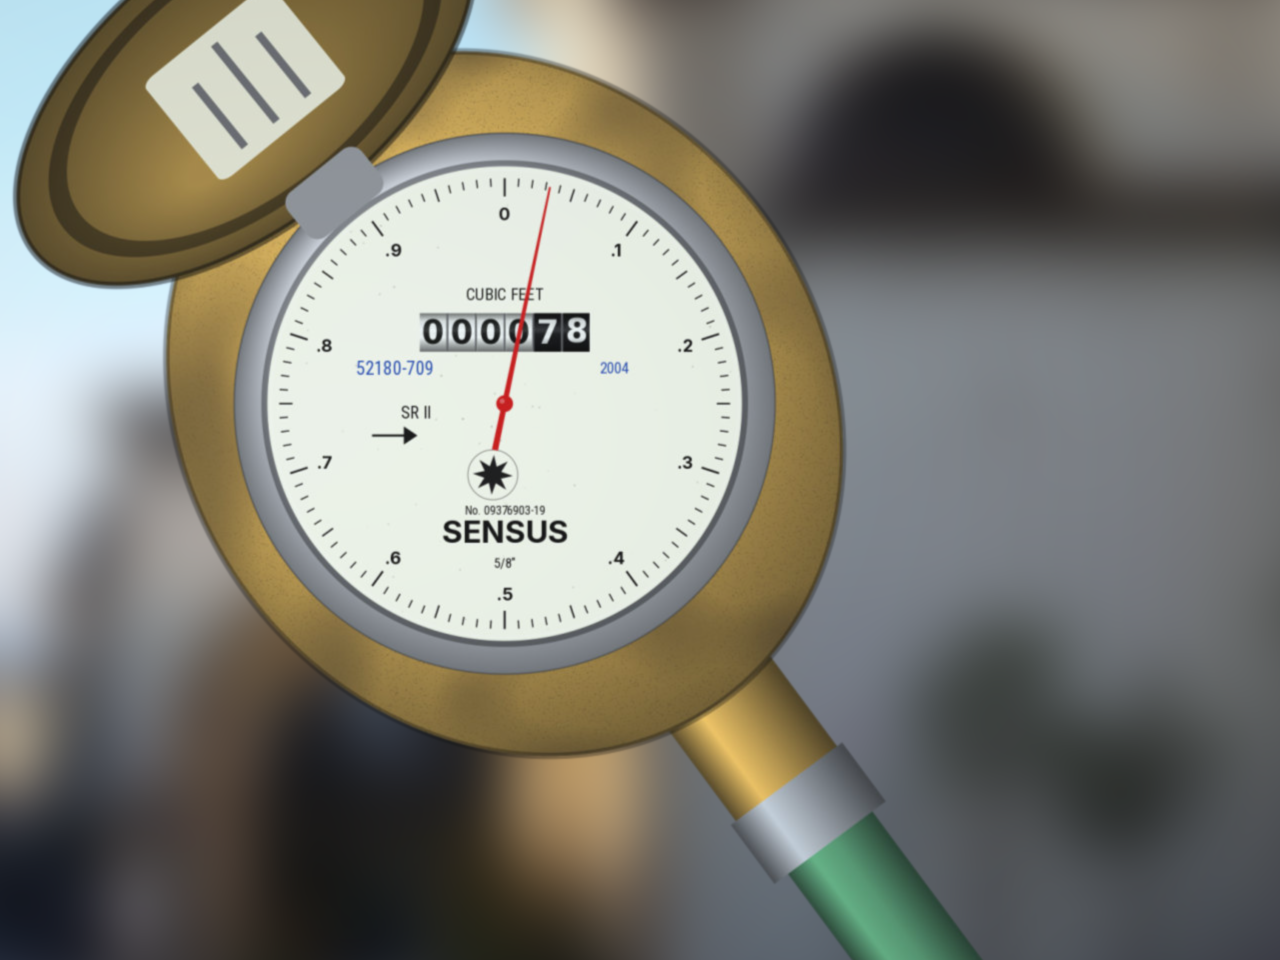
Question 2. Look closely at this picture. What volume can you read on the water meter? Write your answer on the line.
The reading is 78.03 ft³
